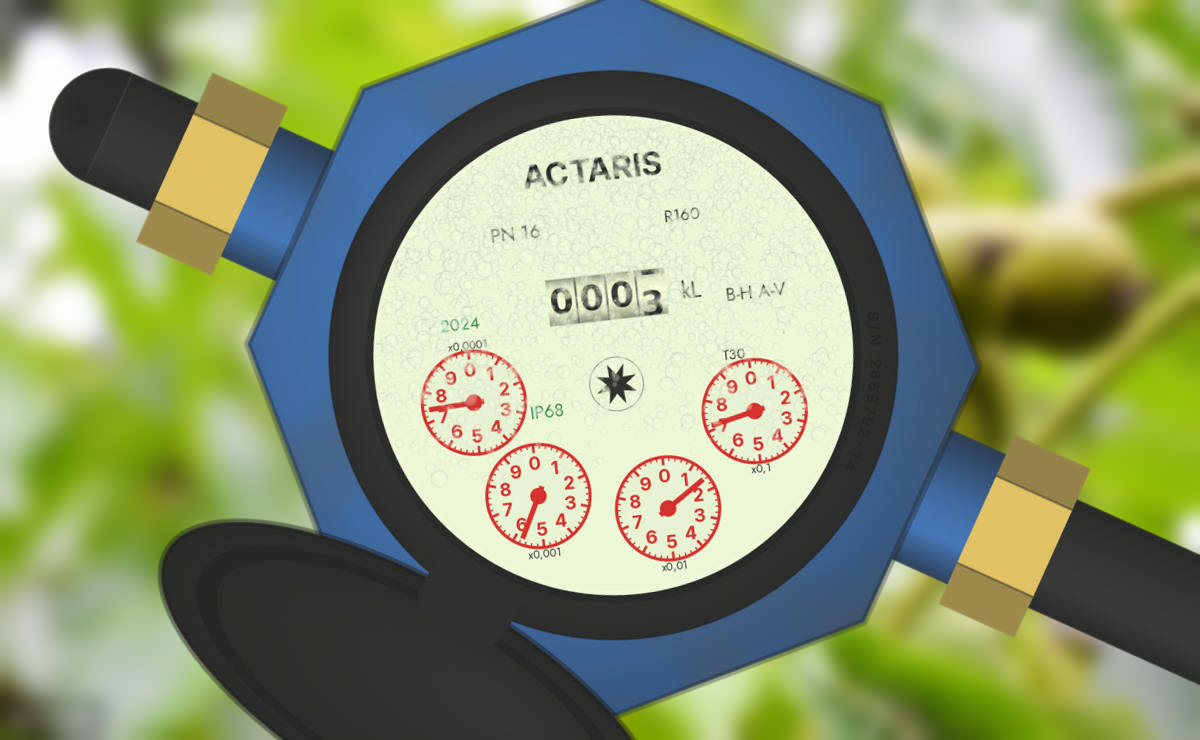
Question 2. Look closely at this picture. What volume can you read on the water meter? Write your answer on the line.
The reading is 2.7157 kL
